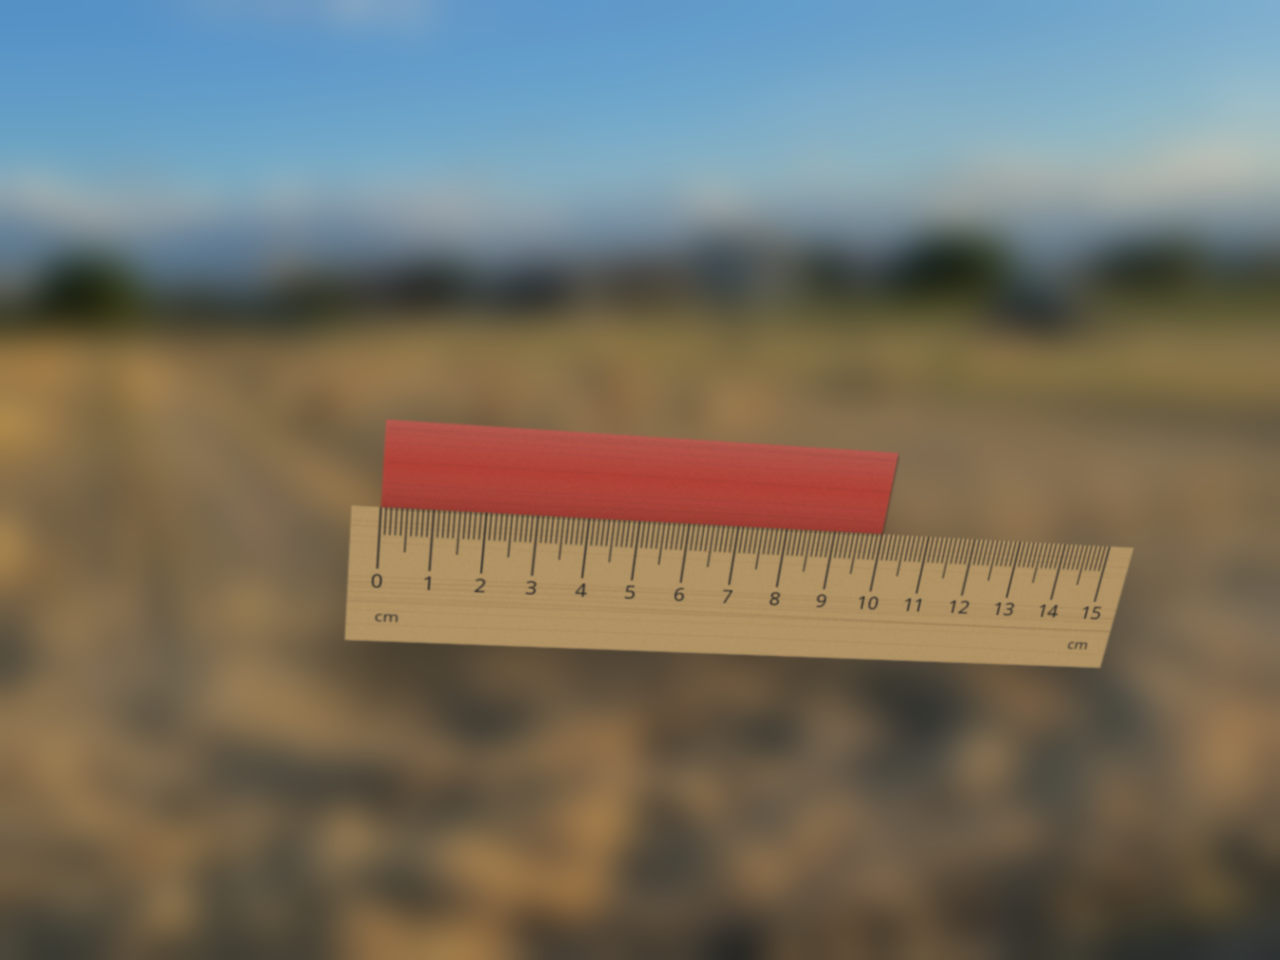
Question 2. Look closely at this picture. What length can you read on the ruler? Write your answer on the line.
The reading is 10 cm
